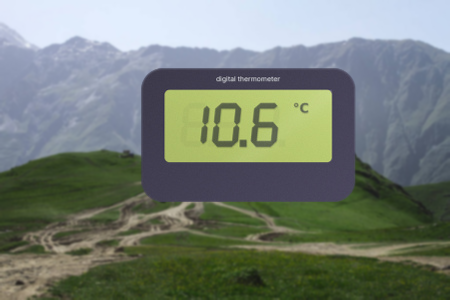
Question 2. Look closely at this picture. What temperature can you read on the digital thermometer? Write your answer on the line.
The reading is 10.6 °C
